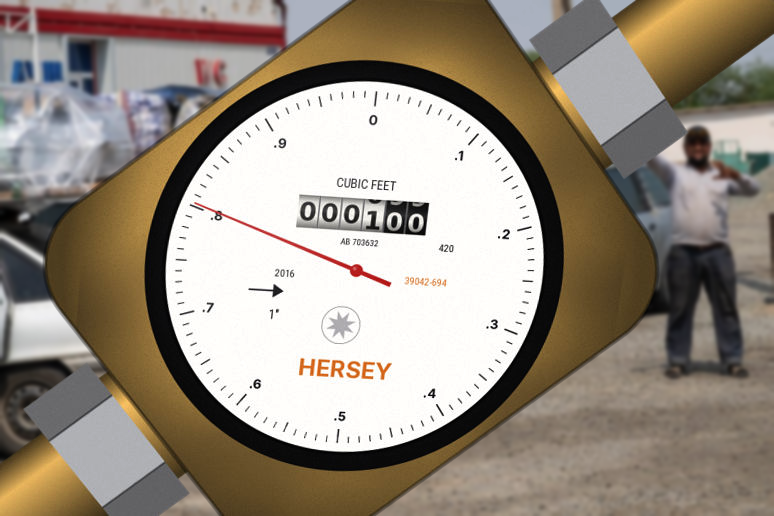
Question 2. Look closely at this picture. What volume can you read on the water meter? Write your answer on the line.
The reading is 99.80 ft³
